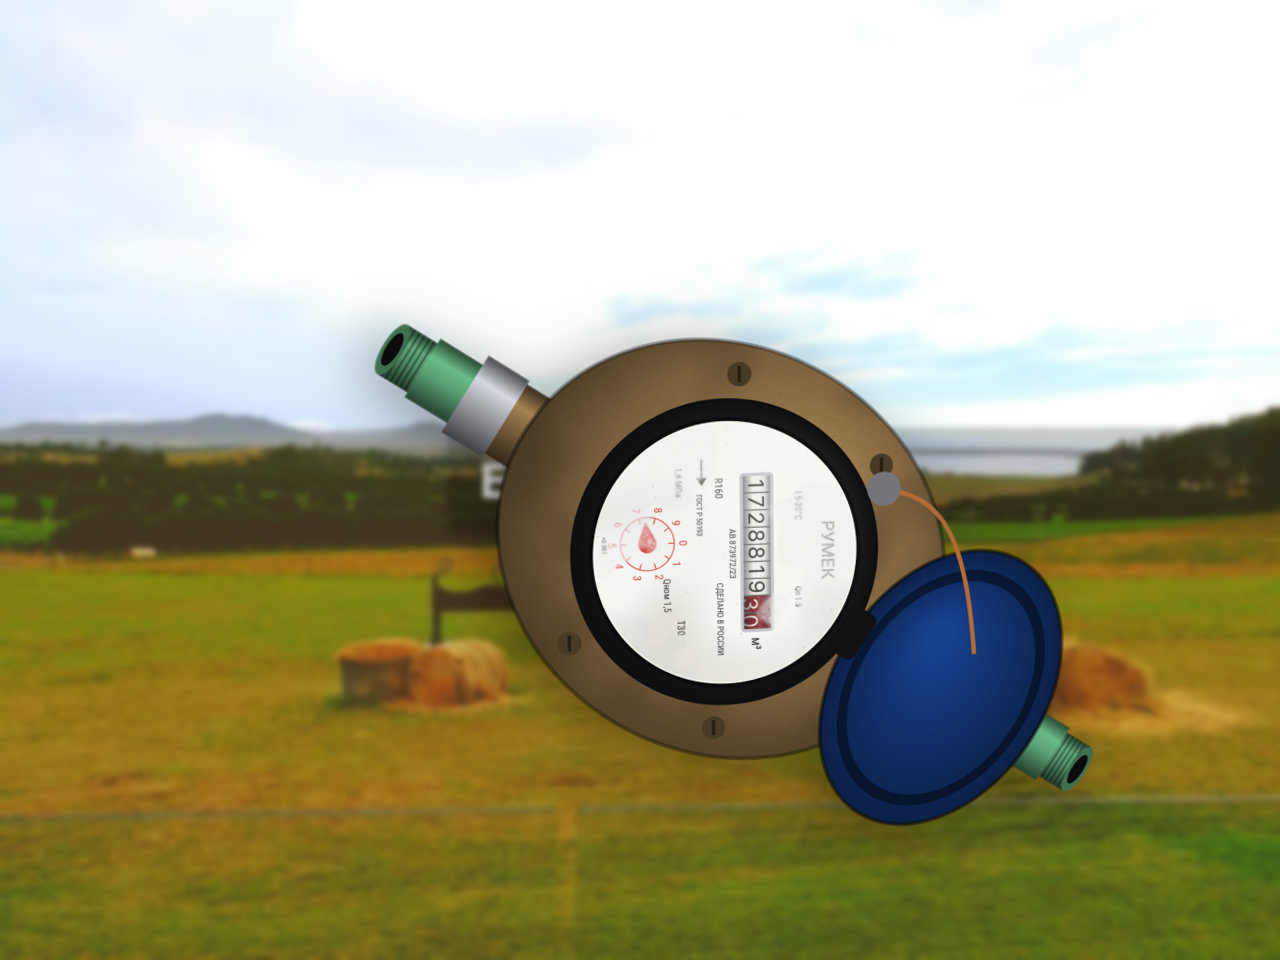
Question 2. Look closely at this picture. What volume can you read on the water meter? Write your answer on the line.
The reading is 1728819.297 m³
